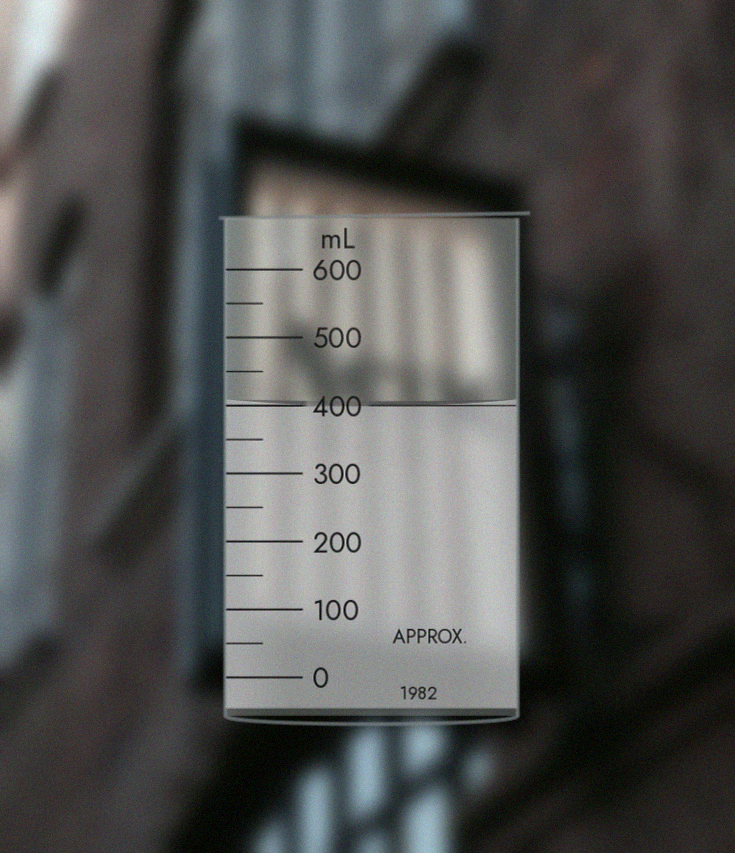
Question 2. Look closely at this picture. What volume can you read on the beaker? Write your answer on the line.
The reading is 400 mL
